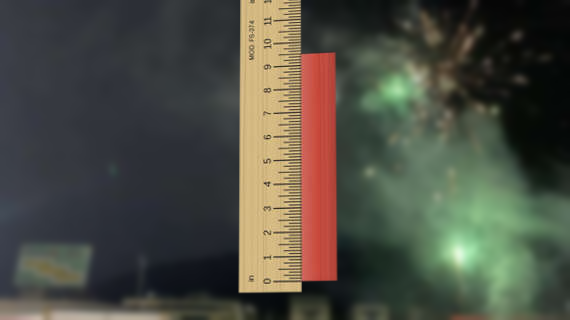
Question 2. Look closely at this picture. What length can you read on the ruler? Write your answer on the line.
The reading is 9.5 in
